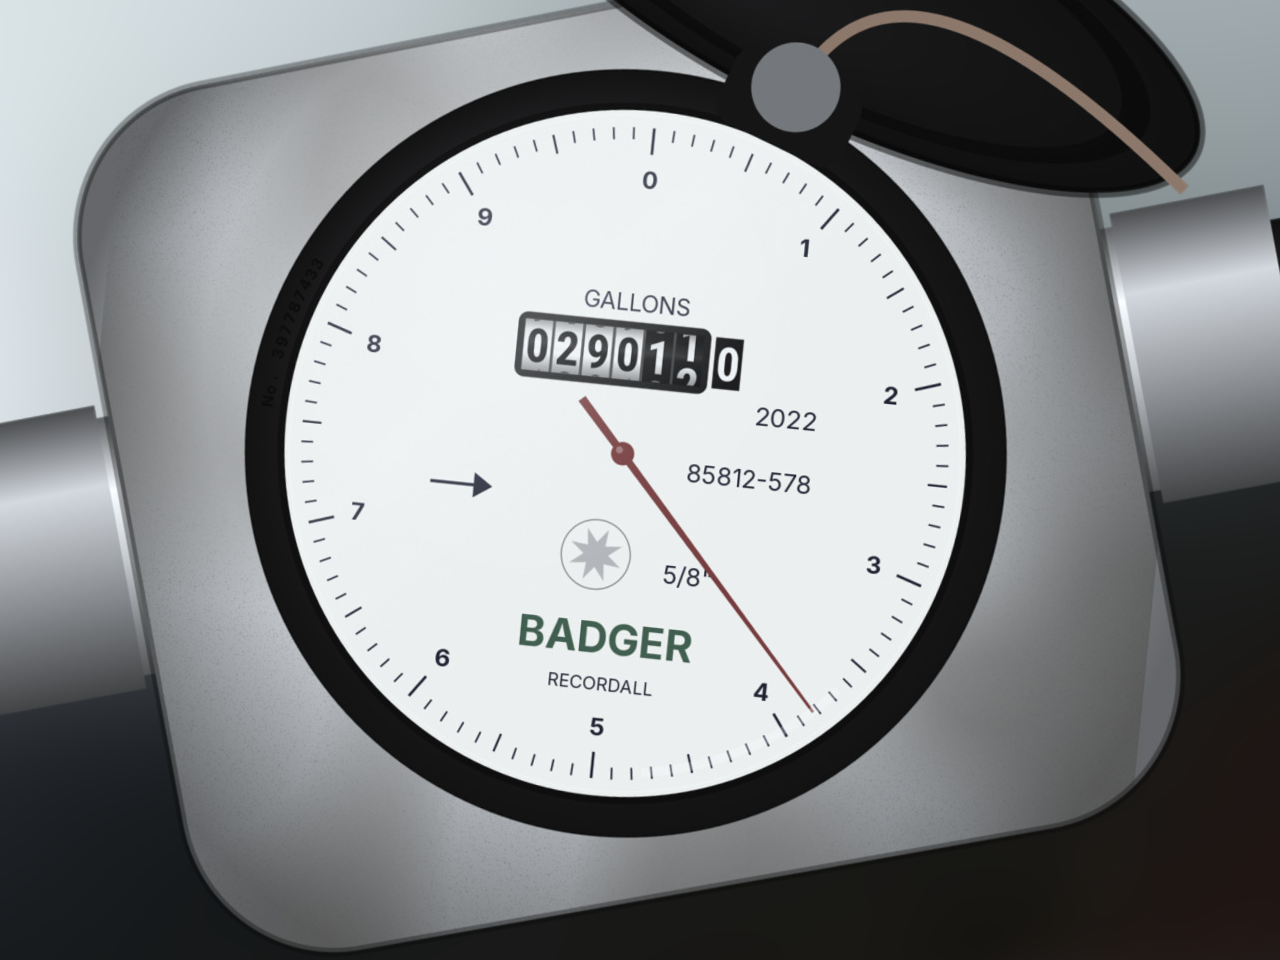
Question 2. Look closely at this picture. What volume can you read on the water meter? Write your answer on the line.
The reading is 290113.8 gal
